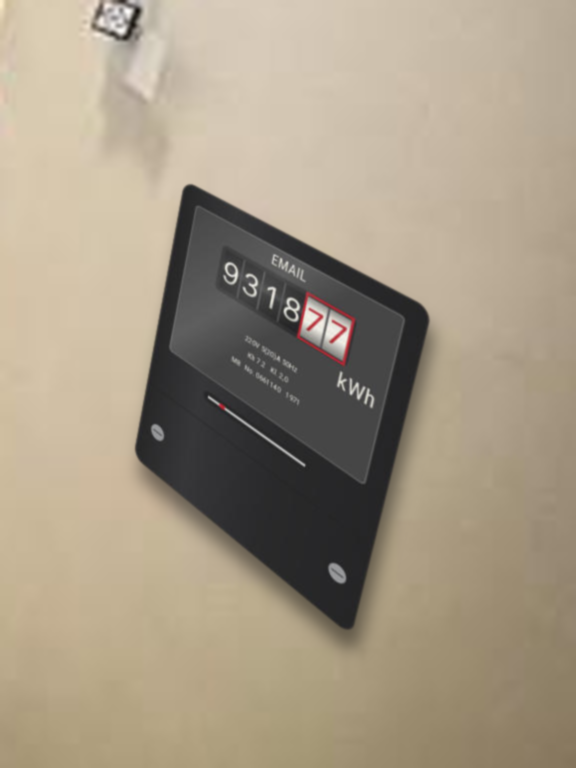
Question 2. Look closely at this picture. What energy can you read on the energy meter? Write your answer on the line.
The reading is 9318.77 kWh
